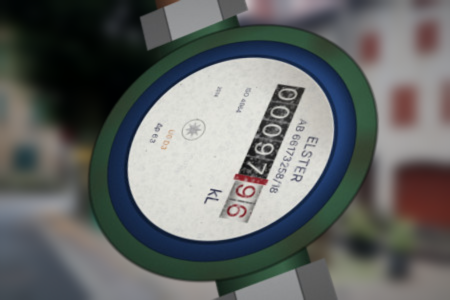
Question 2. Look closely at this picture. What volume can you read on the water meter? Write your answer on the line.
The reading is 97.96 kL
